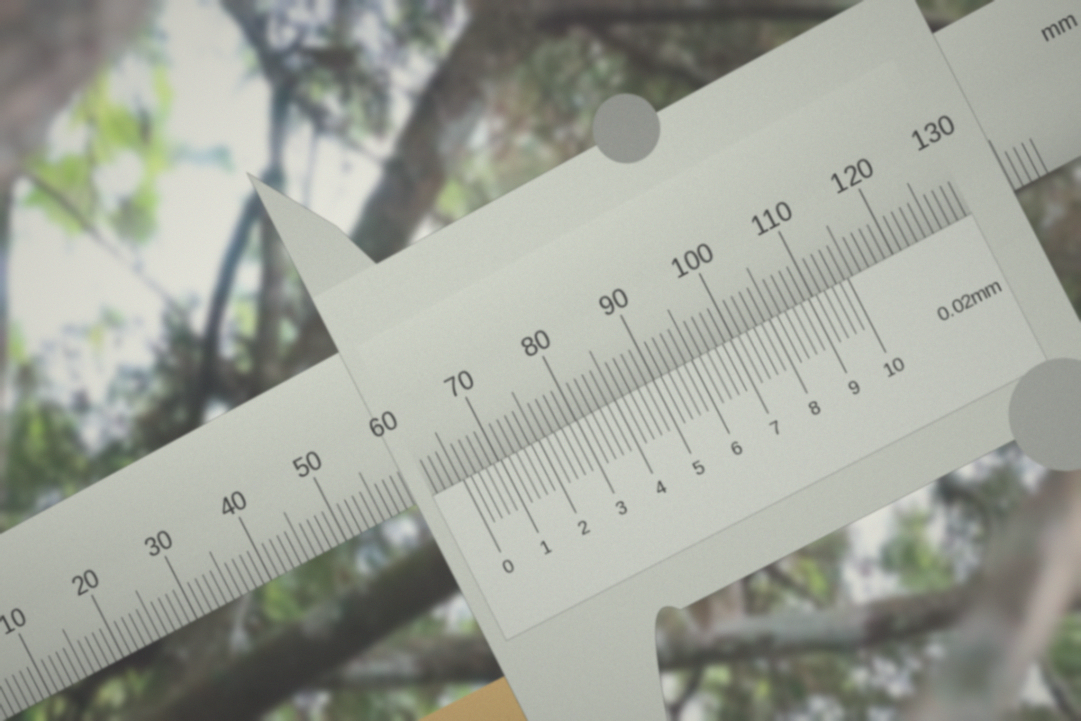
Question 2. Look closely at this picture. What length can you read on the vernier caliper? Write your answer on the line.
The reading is 65.4 mm
